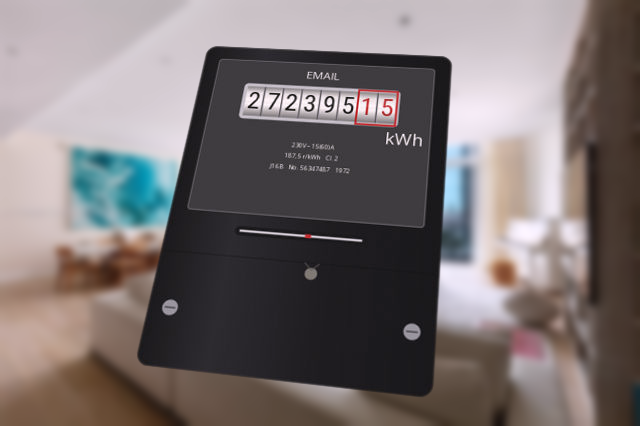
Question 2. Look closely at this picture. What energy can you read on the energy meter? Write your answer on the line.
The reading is 272395.15 kWh
